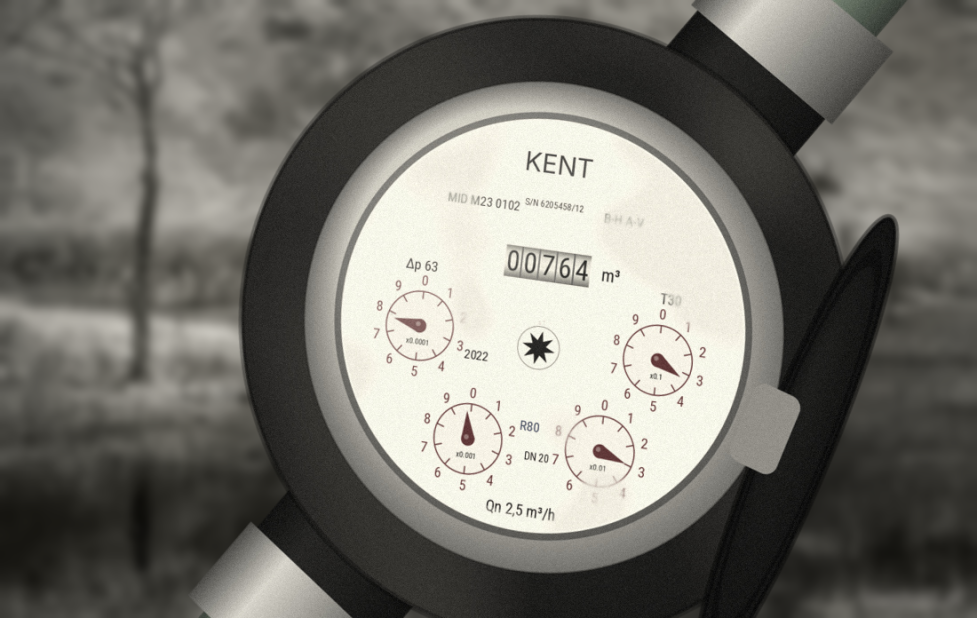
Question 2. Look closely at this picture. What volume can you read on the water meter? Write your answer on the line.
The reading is 764.3297 m³
